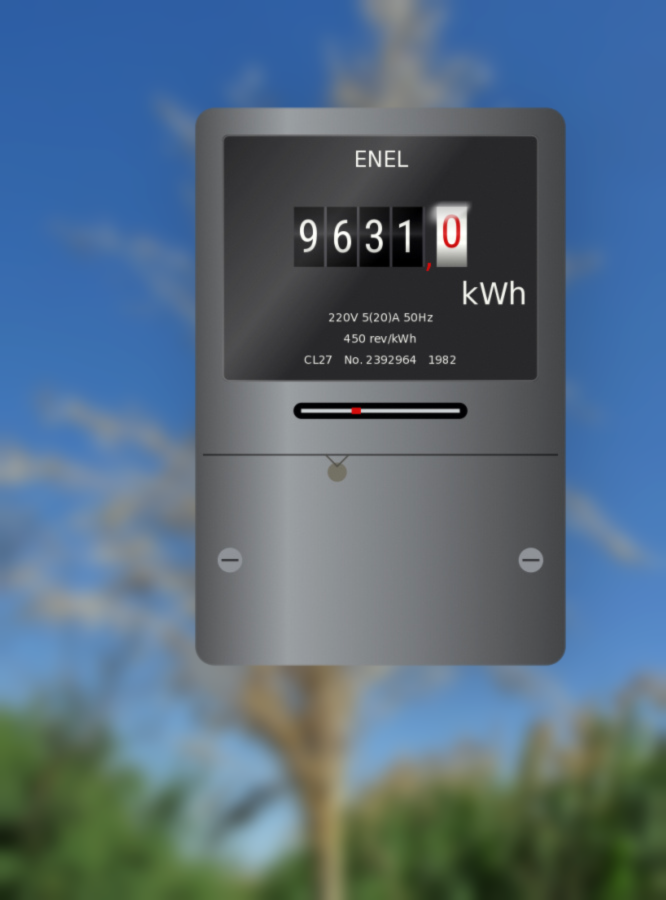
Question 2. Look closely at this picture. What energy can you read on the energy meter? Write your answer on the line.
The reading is 9631.0 kWh
